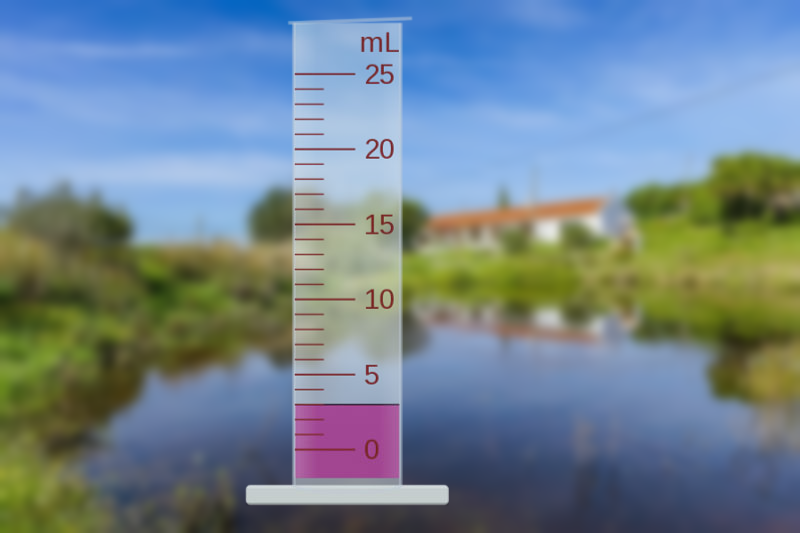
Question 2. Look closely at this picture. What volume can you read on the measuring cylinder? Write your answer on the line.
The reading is 3 mL
